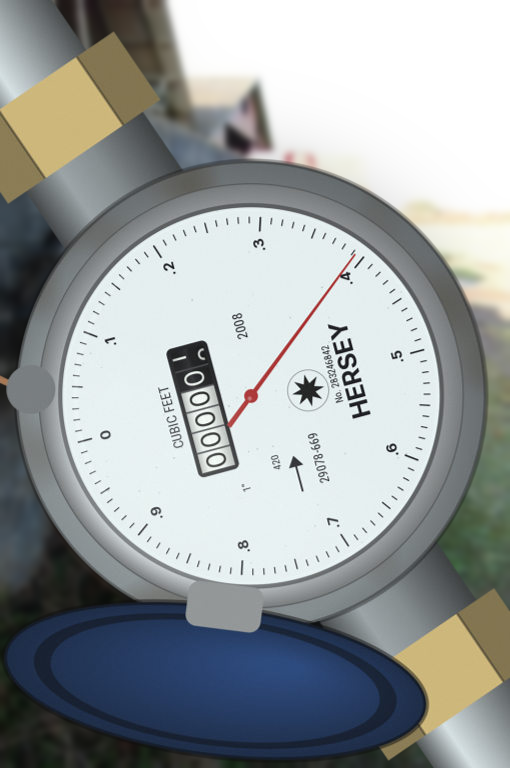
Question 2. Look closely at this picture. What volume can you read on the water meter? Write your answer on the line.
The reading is 1.39 ft³
